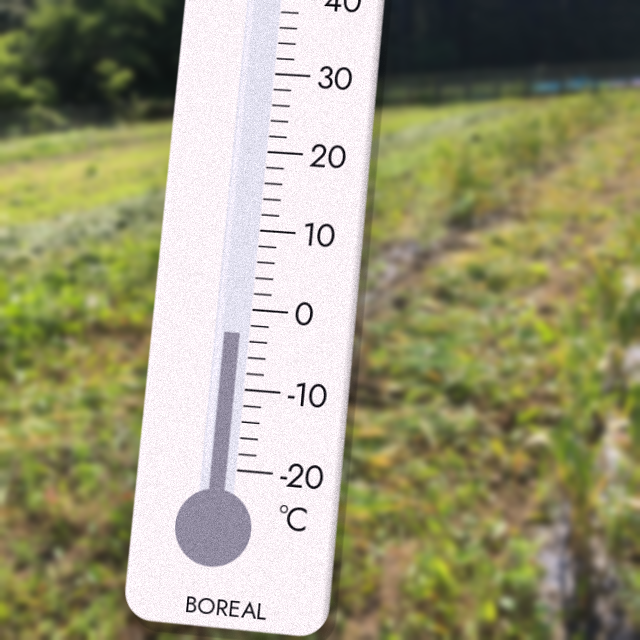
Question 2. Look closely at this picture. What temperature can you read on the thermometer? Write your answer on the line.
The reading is -3 °C
